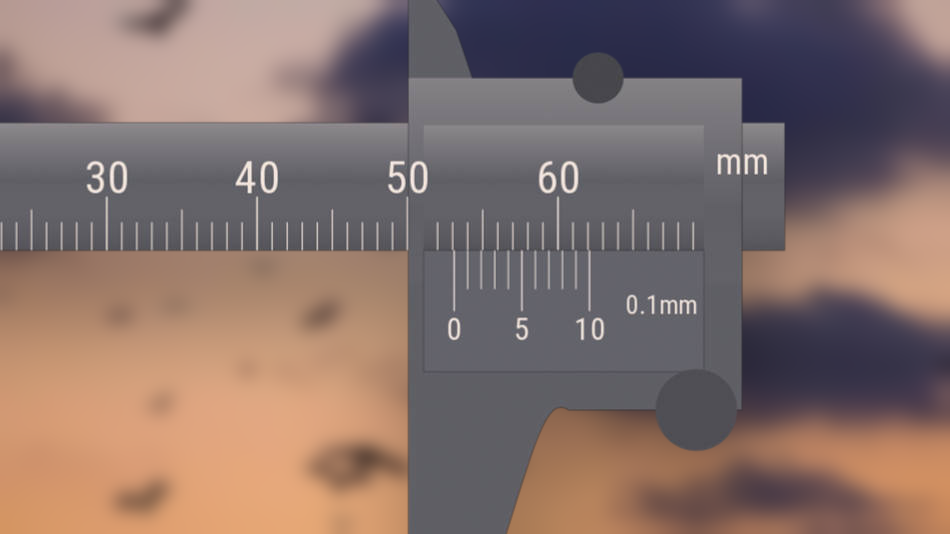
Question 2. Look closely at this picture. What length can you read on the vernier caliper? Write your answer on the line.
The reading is 53.1 mm
